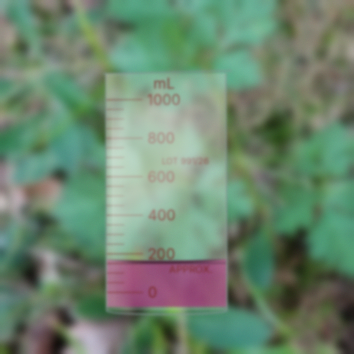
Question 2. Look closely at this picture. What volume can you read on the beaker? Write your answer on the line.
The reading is 150 mL
